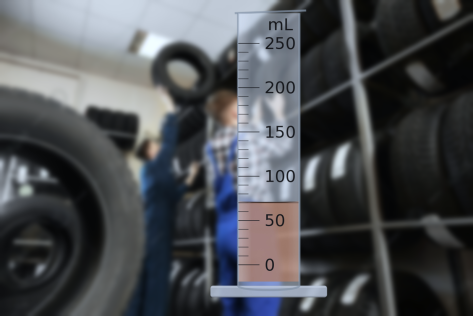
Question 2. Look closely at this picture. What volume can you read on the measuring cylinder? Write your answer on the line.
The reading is 70 mL
